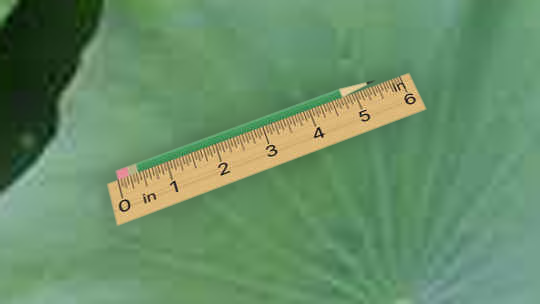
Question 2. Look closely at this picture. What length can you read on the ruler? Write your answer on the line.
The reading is 5.5 in
